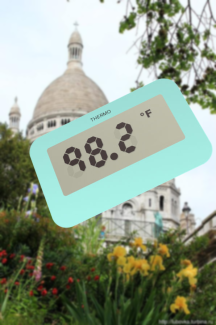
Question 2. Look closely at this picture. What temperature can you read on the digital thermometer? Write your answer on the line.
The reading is 98.2 °F
